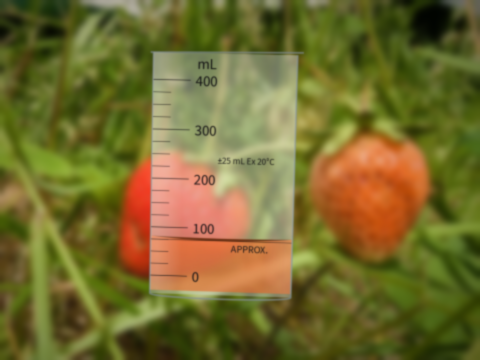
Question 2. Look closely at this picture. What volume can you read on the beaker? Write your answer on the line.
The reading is 75 mL
